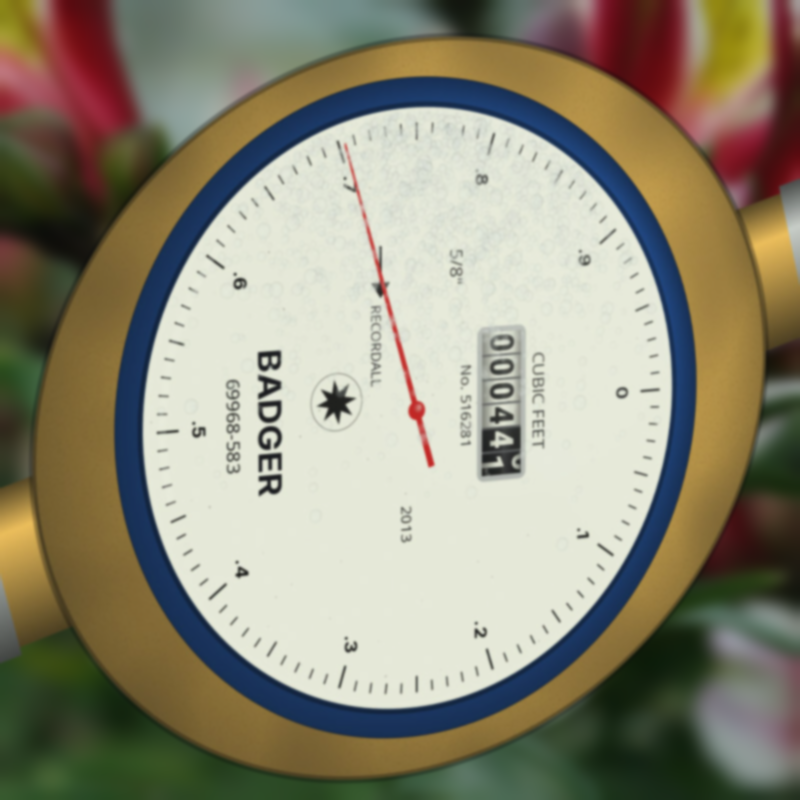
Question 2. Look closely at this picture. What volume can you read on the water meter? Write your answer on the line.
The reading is 440.70 ft³
